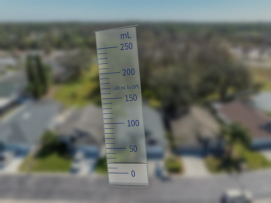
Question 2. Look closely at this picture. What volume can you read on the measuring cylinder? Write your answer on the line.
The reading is 20 mL
